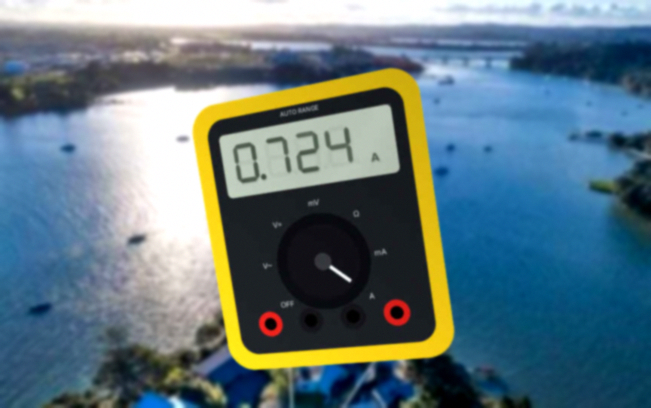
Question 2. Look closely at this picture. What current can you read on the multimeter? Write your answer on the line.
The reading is 0.724 A
